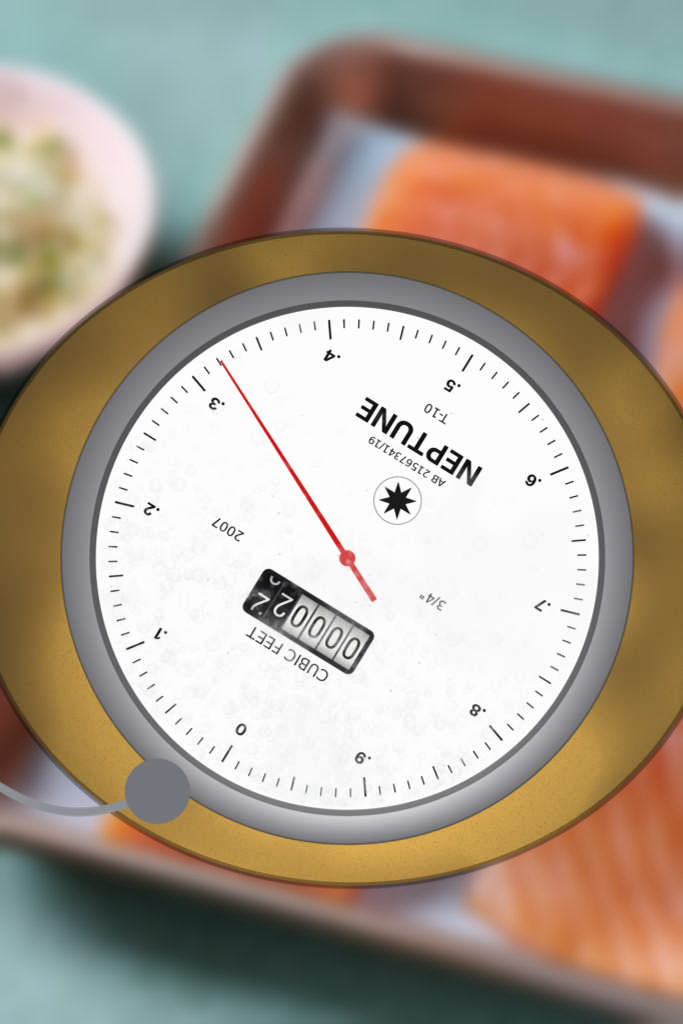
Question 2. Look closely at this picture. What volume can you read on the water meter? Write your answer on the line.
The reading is 22.32 ft³
